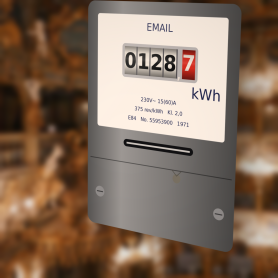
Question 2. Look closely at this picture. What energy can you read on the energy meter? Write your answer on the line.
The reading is 128.7 kWh
